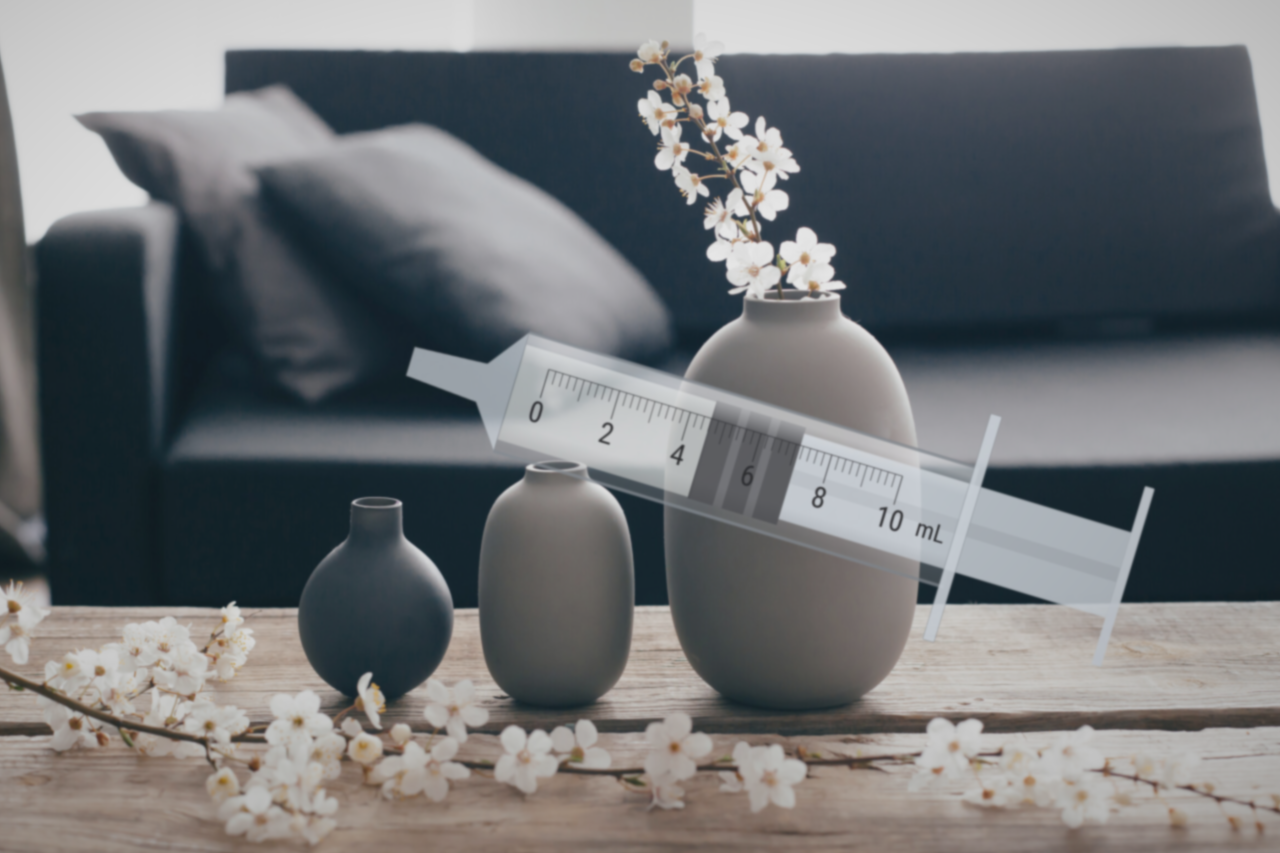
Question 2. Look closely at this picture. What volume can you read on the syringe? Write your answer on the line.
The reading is 4.6 mL
